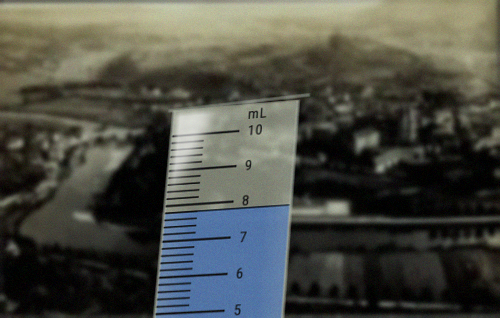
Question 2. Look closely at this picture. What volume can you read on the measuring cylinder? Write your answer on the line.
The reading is 7.8 mL
